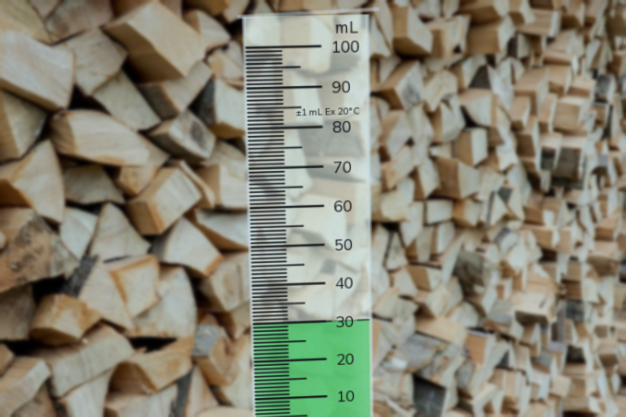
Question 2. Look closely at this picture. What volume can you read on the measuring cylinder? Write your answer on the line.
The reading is 30 mL
